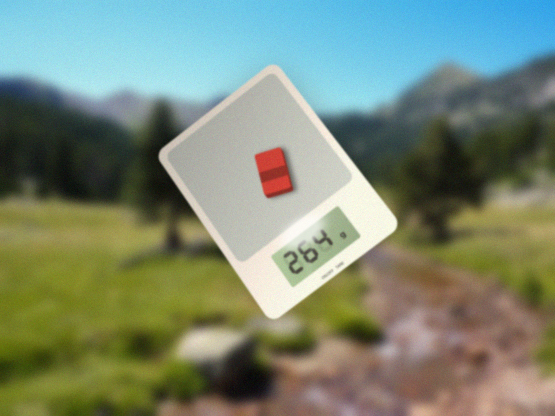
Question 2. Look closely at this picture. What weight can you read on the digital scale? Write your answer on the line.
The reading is 264 g
